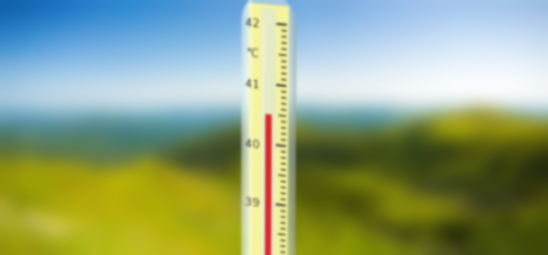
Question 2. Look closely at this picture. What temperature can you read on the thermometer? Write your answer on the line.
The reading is 40.5 °C
